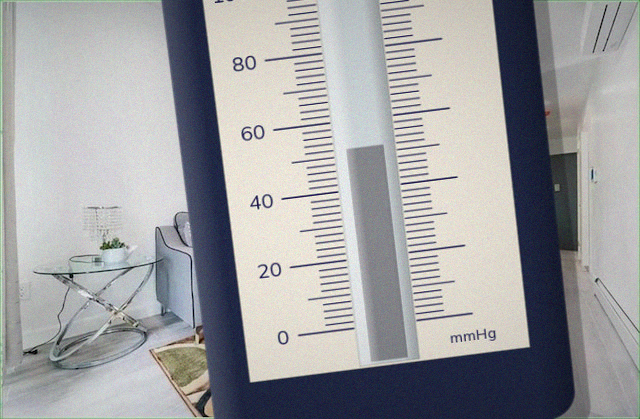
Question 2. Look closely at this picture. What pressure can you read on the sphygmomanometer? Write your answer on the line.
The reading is 52 mmHg
